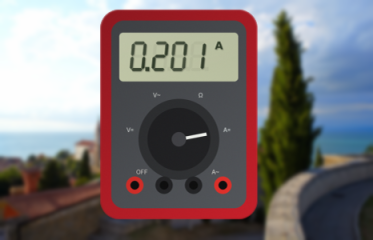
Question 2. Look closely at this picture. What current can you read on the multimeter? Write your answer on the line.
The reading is 0.201 A
